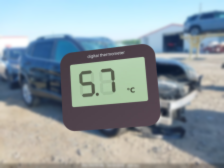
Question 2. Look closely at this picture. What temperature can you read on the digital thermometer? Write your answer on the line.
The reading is 5.7 °C
